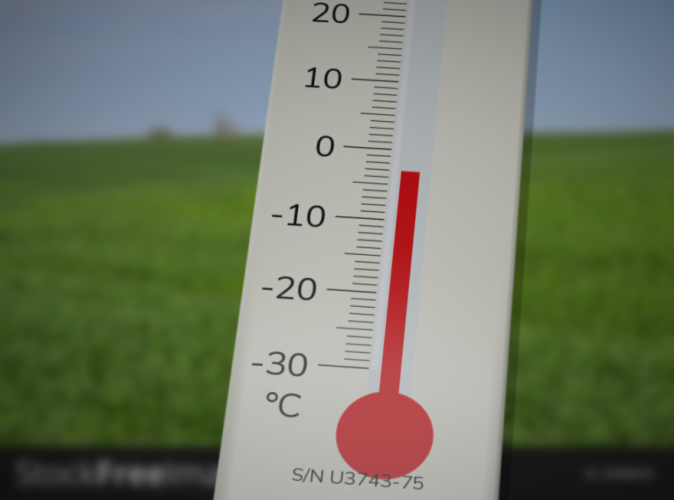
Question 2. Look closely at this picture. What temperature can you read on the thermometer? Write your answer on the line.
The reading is -3 °C
